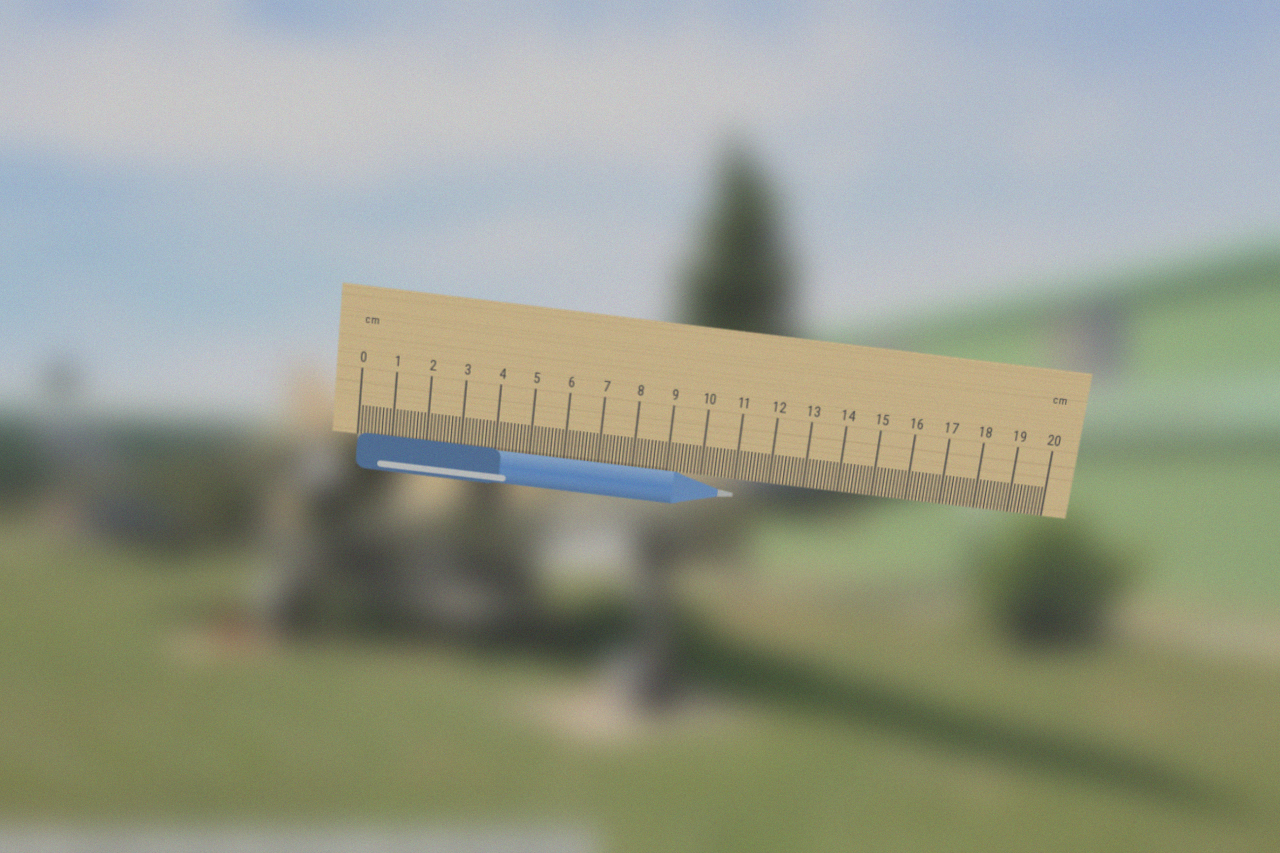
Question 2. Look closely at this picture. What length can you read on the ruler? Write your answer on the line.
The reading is 11 cm
